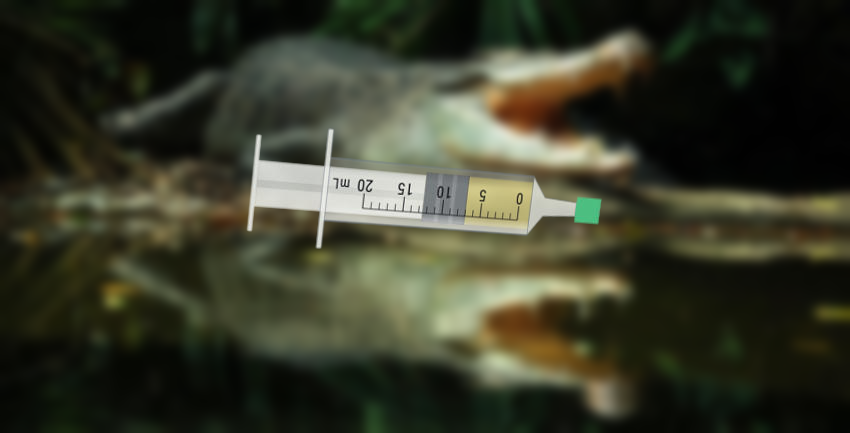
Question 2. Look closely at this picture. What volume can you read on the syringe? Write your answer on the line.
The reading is 7 mL
